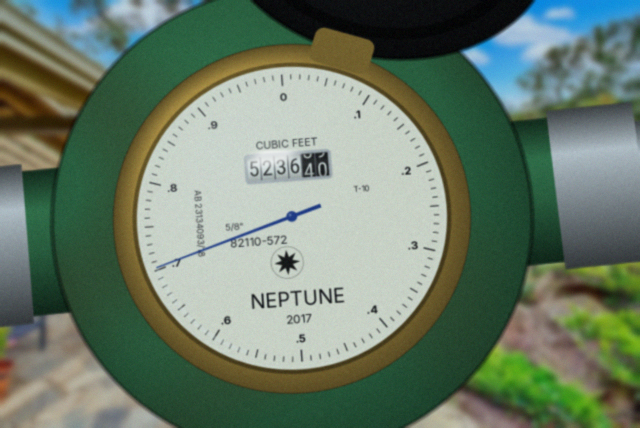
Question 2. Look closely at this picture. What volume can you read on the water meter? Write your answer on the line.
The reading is 523639.70 ft³
